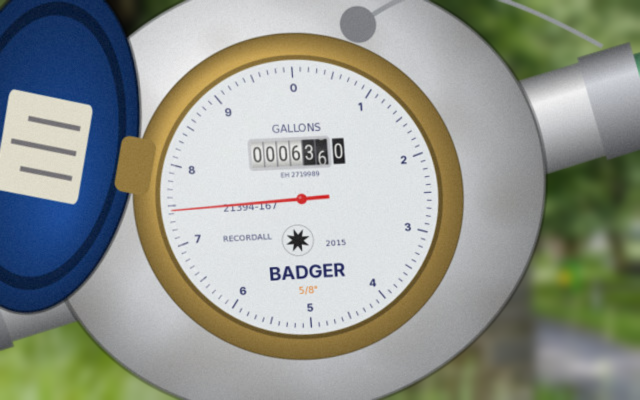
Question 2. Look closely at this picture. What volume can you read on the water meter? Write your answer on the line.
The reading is 6357.4 gal
